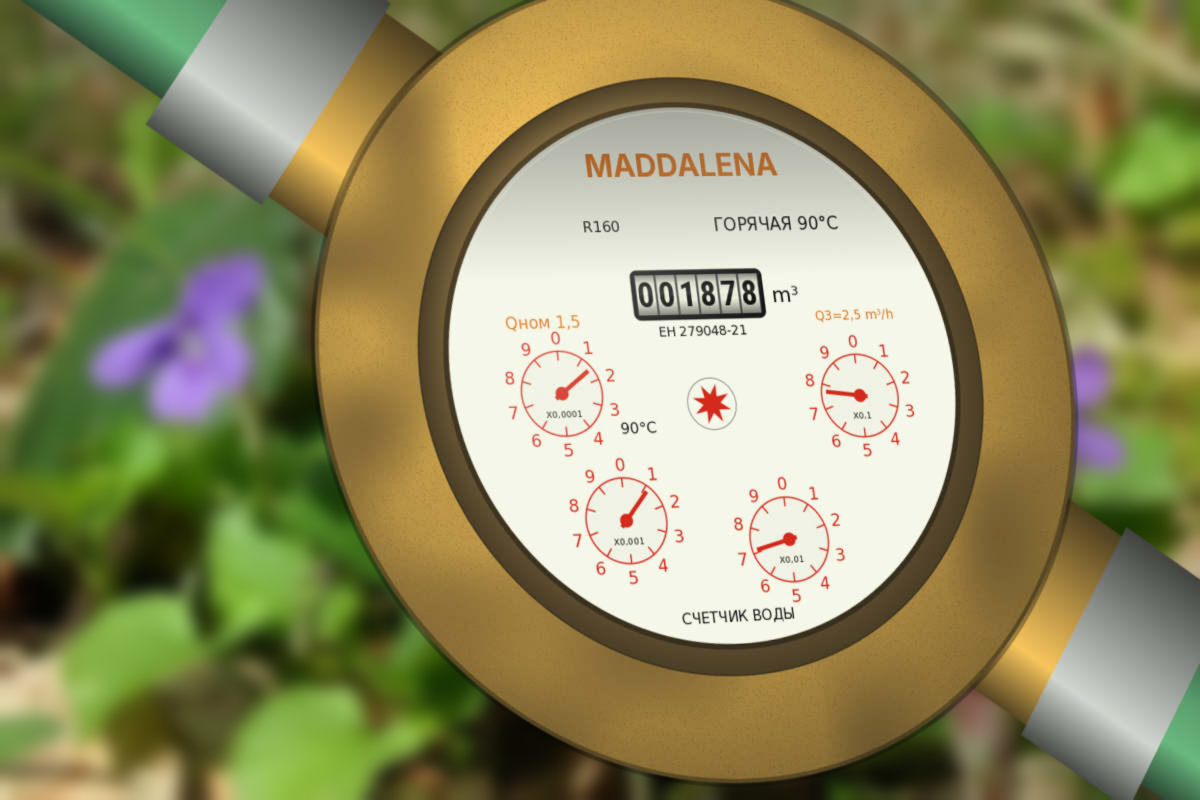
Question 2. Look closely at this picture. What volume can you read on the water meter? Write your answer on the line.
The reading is 1878.7711 m³
